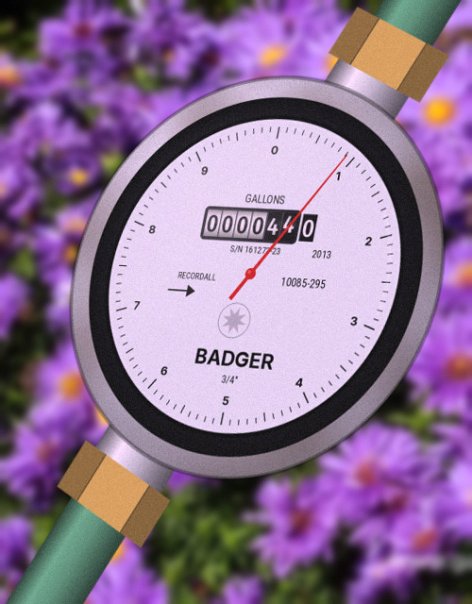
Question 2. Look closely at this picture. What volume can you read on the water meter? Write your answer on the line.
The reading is 440.9 gal
